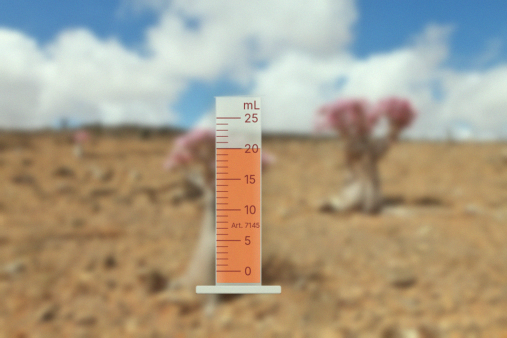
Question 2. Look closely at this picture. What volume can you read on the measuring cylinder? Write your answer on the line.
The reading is 20 mL
